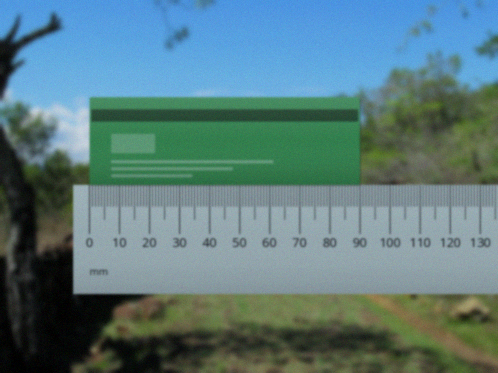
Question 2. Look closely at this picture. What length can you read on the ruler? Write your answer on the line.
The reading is 90 mm
